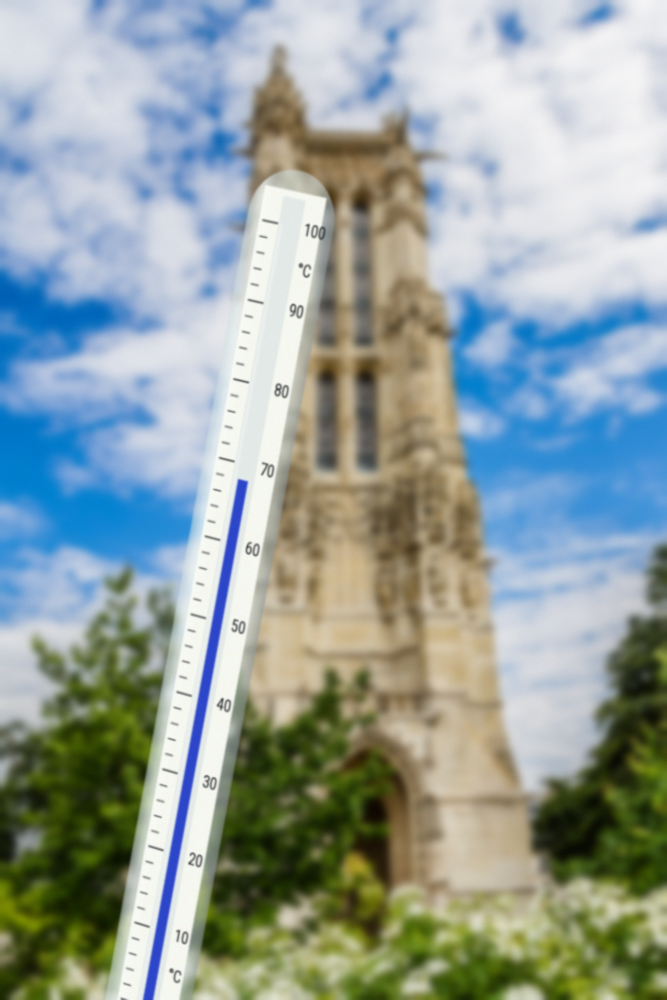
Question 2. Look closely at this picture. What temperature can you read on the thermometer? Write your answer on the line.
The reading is 68 °C
